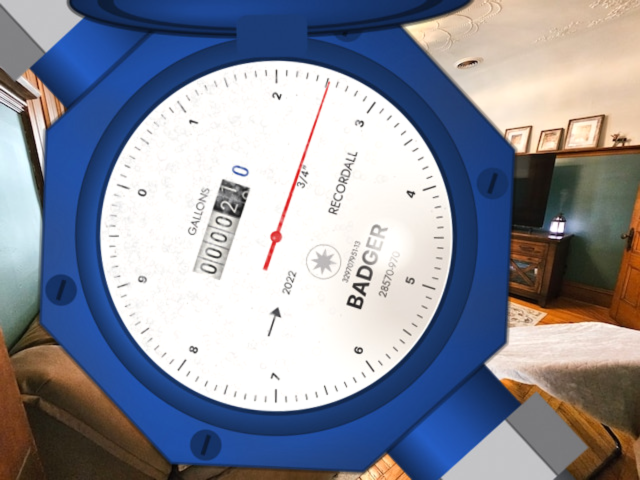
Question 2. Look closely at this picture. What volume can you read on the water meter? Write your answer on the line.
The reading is 212.5 gal
